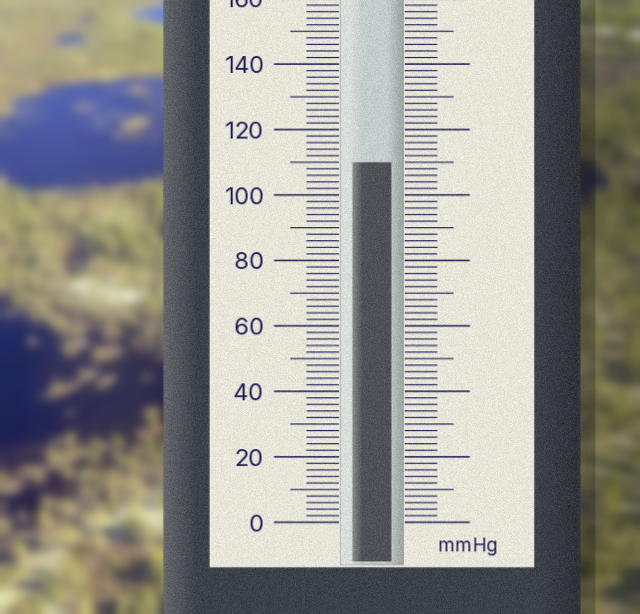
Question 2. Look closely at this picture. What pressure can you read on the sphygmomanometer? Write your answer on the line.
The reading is 110 mmHg
